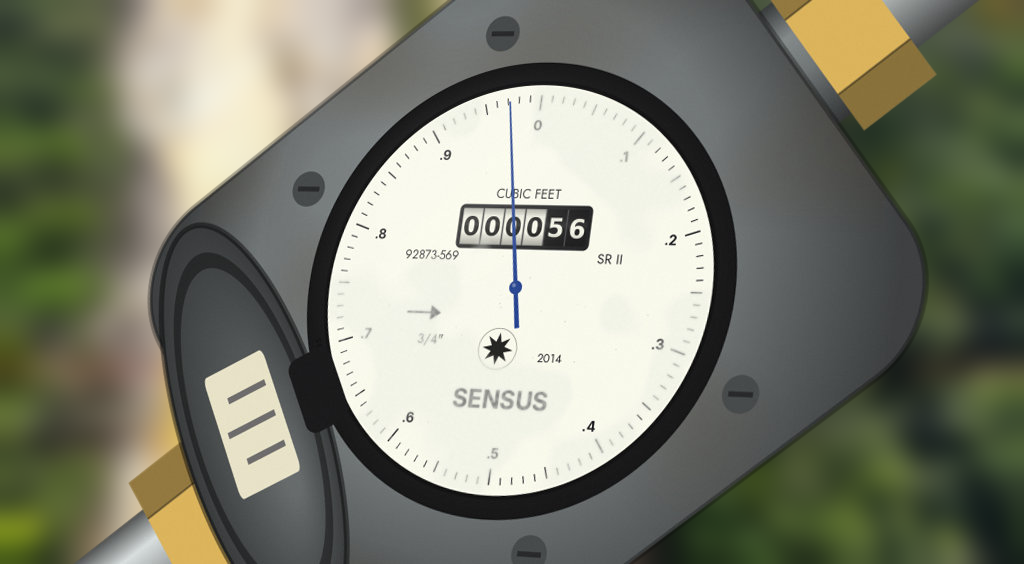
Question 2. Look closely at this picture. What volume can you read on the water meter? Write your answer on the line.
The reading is 55.97 ft³
